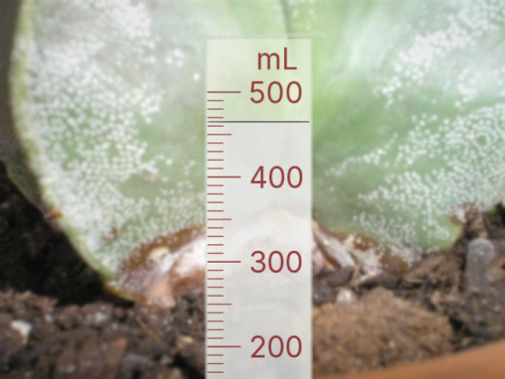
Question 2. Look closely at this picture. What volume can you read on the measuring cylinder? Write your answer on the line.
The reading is 465 mL
